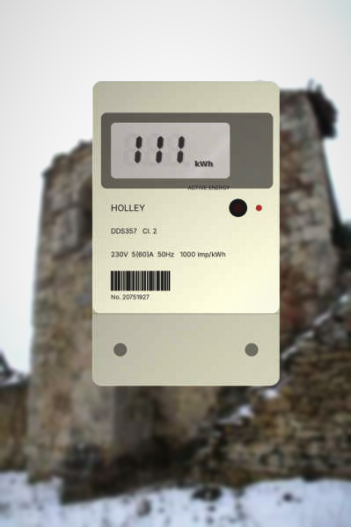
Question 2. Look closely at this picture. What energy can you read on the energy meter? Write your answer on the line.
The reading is 111 kWh
